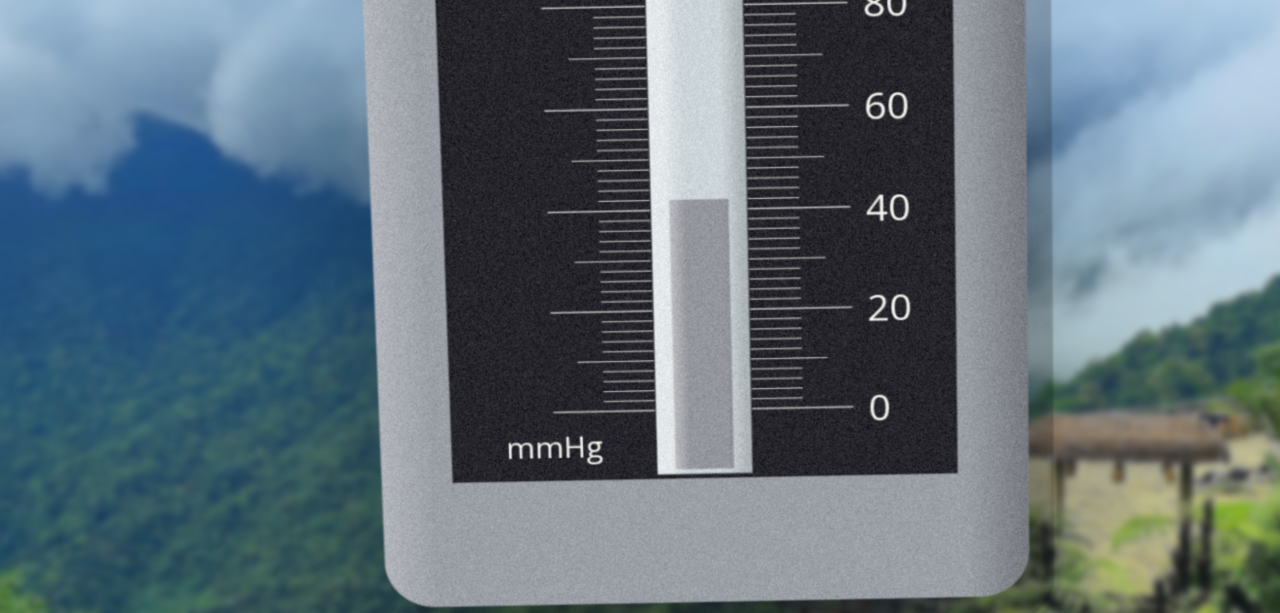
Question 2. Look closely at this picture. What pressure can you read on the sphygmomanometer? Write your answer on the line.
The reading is 42 mmHg
